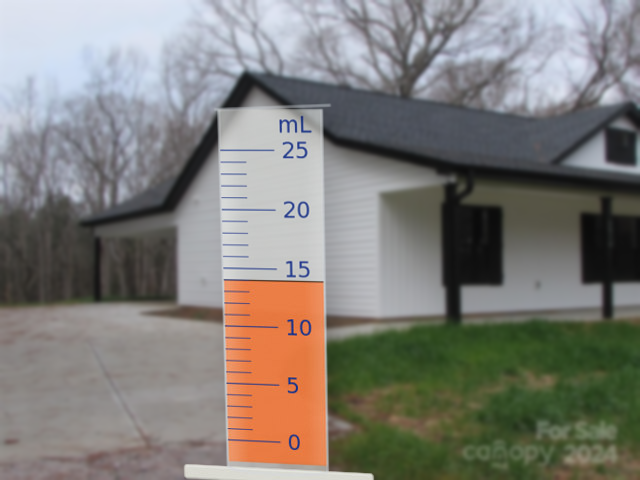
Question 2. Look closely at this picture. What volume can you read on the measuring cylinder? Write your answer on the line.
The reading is 14 mL
